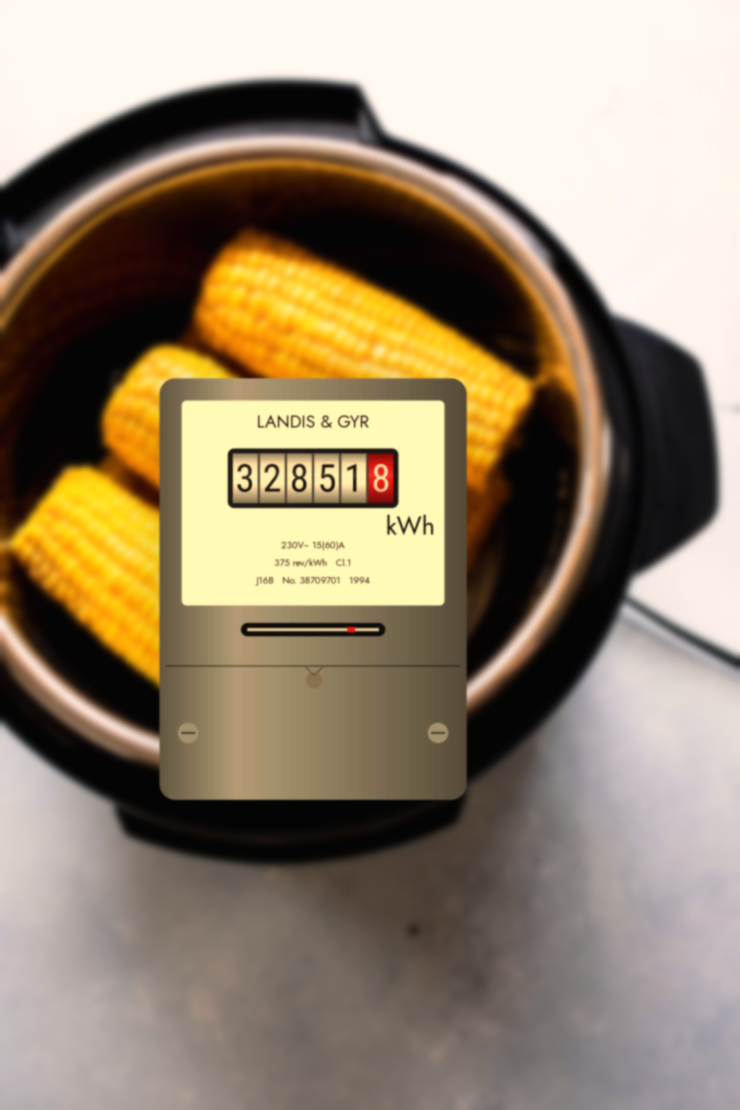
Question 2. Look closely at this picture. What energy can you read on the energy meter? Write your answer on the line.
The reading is 32851.8 kWh
